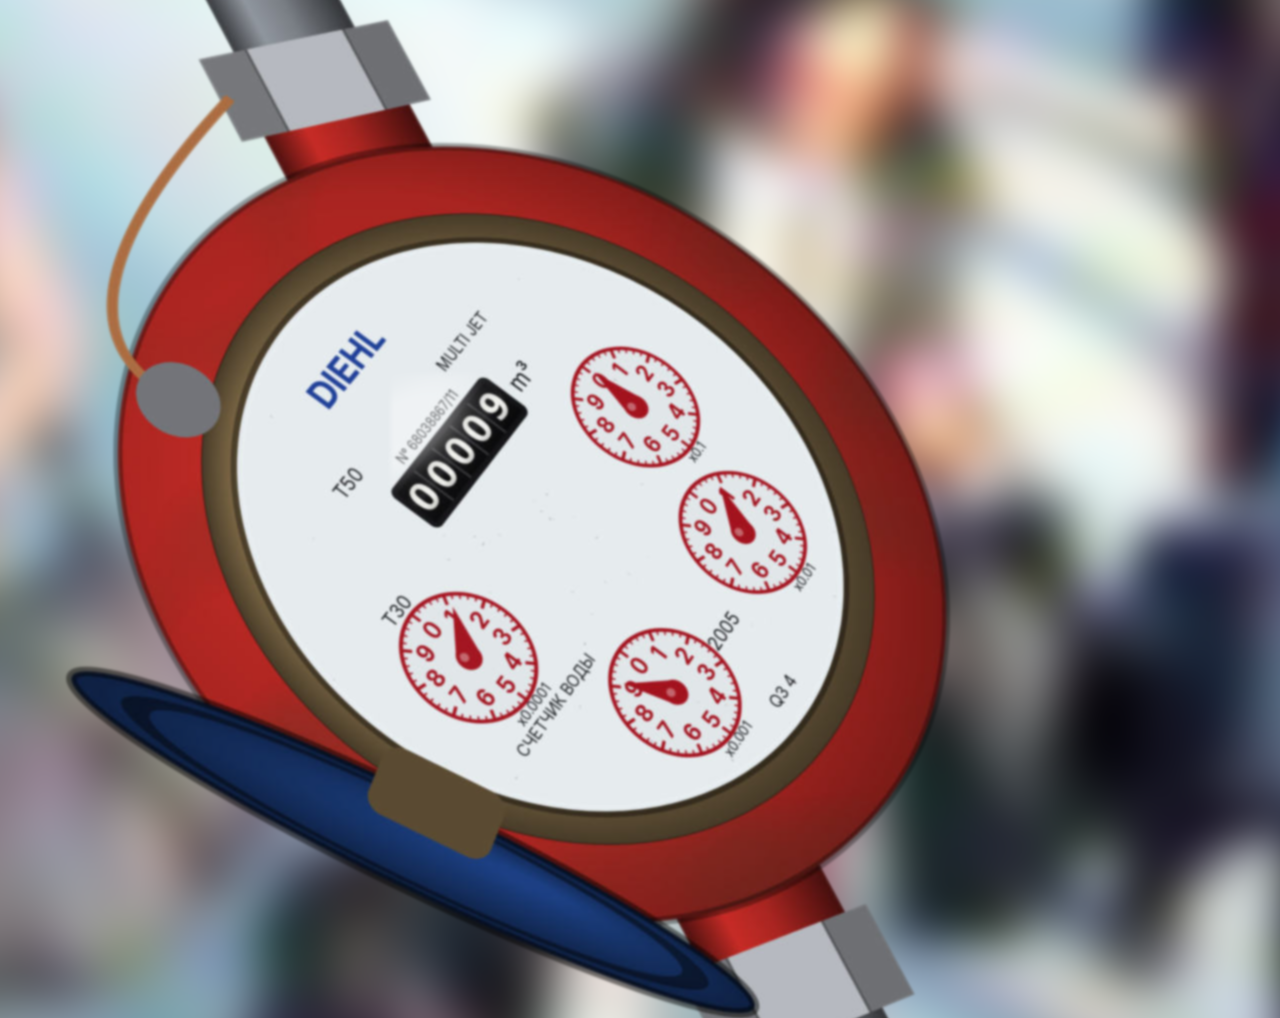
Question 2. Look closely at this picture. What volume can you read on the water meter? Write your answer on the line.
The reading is 9.0091 m³
